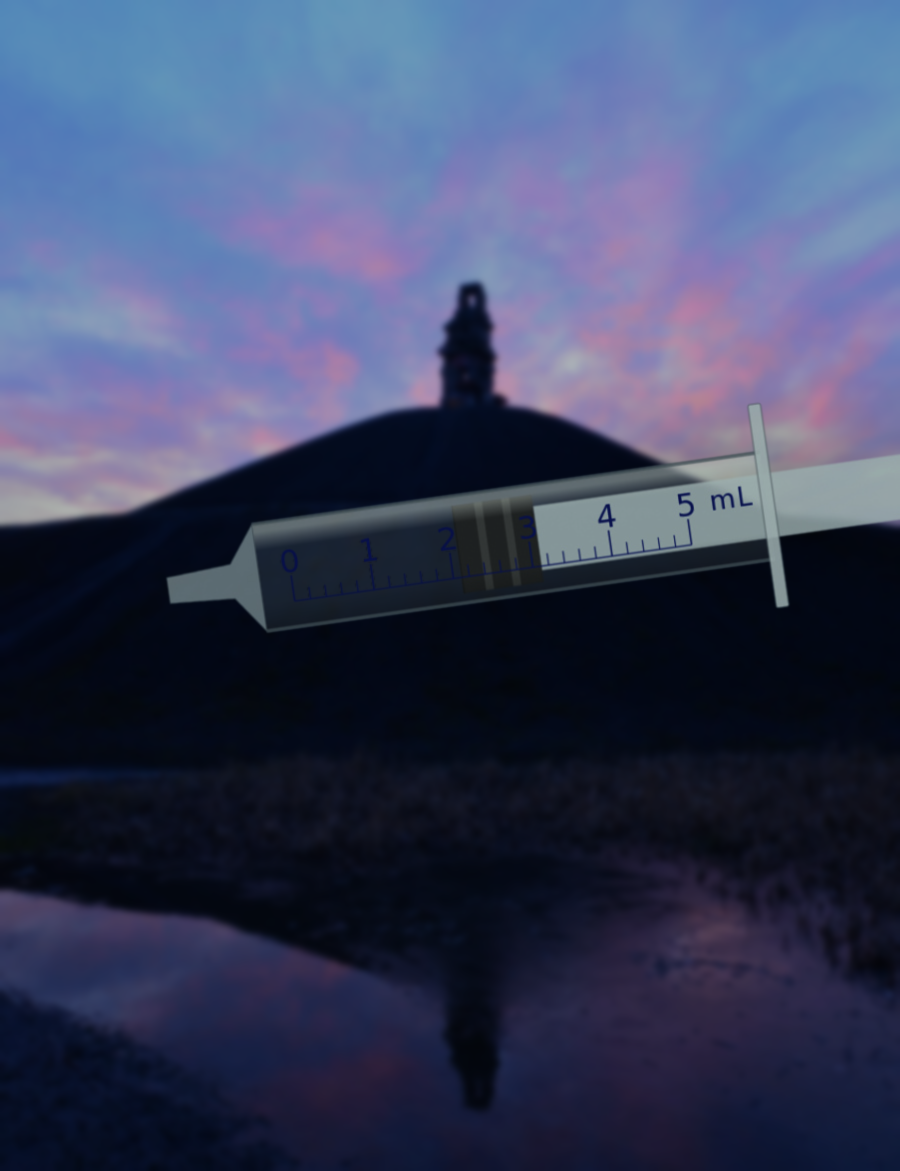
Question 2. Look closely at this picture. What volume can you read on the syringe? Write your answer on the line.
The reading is 2.1 mL
